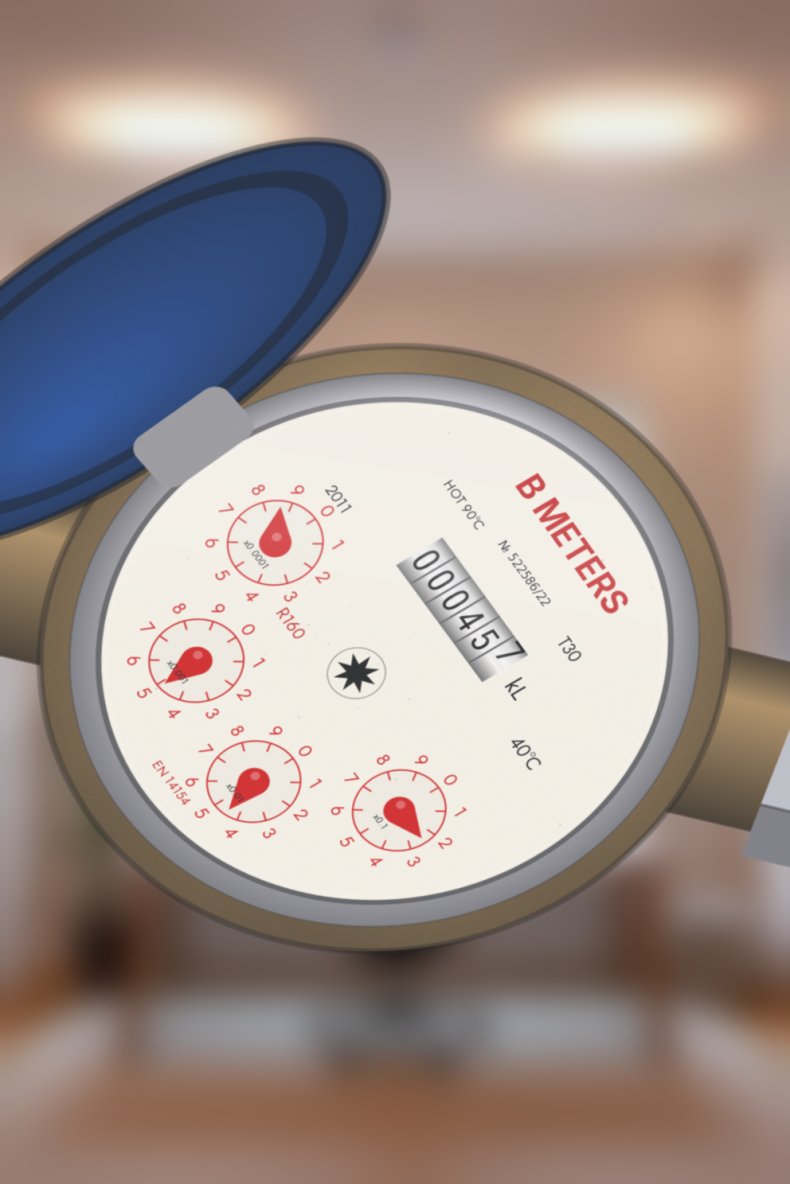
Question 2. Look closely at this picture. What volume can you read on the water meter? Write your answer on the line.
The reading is 457.2448 kL
